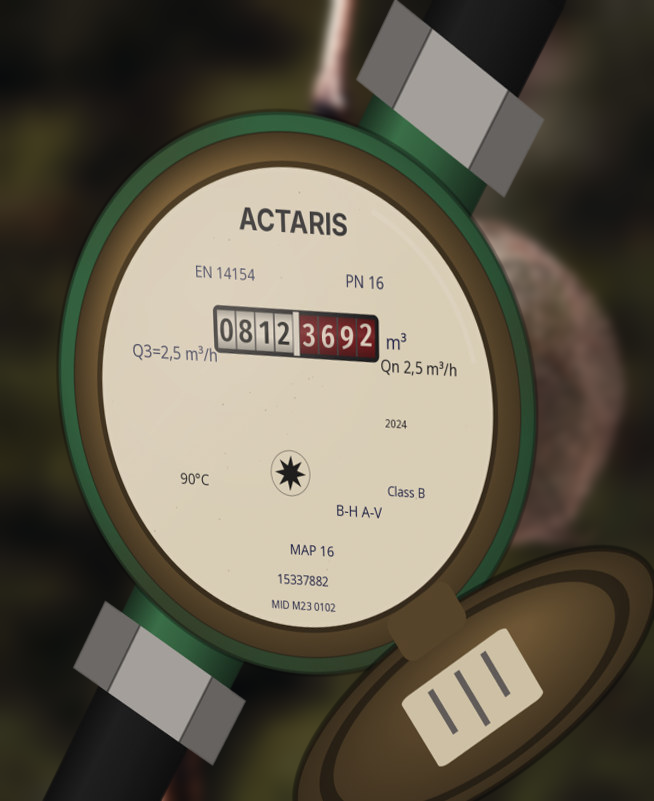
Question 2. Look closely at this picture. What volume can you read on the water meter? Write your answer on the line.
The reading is 812.3692 m³
